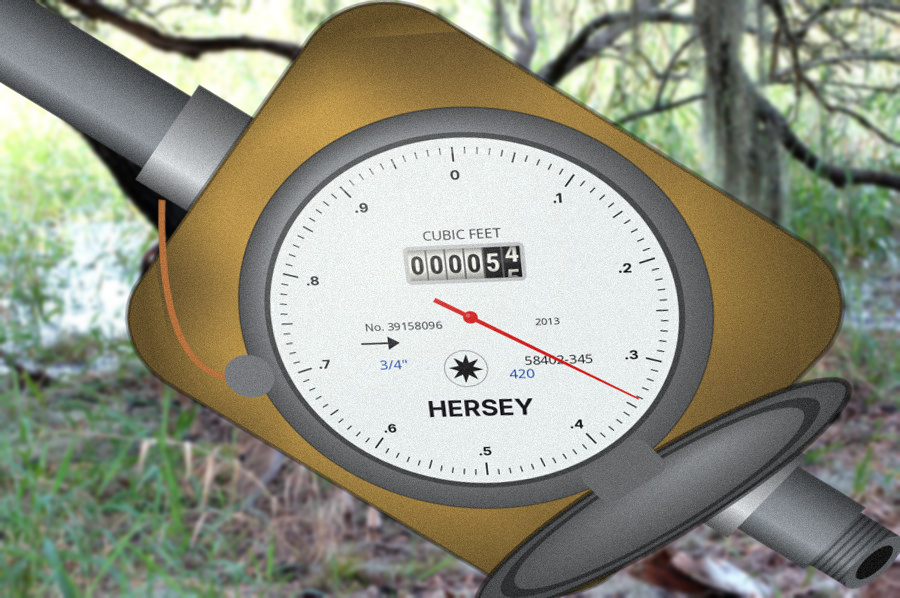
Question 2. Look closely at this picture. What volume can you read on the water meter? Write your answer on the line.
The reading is 54.34 ft³
